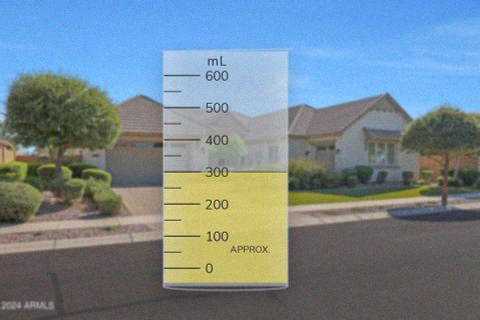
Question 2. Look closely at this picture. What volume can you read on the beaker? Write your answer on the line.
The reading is 300 mL
